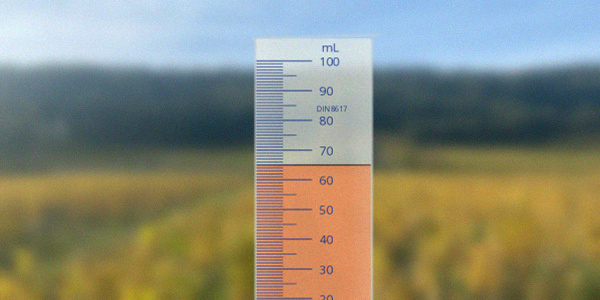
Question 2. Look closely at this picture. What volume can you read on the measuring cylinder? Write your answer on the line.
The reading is 65 mL
